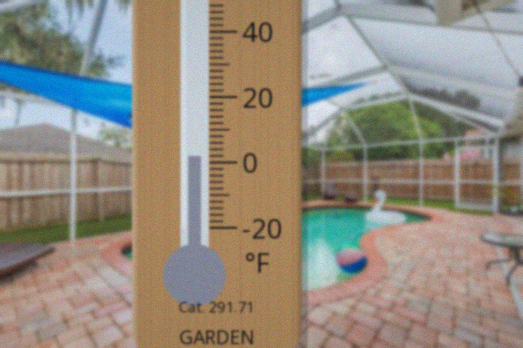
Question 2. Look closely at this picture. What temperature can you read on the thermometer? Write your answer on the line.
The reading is 2 °F
